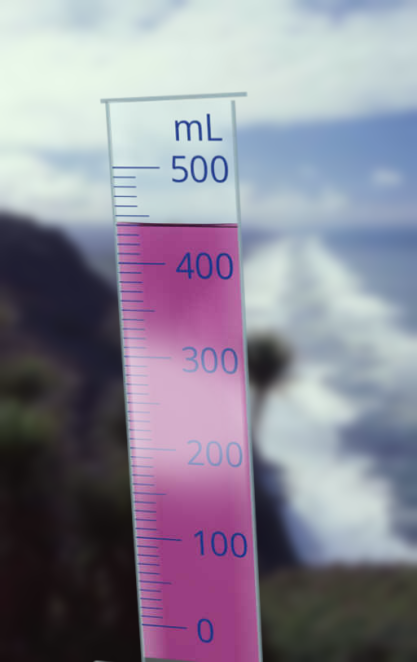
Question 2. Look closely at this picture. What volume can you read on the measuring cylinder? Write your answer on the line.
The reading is 440 mL
